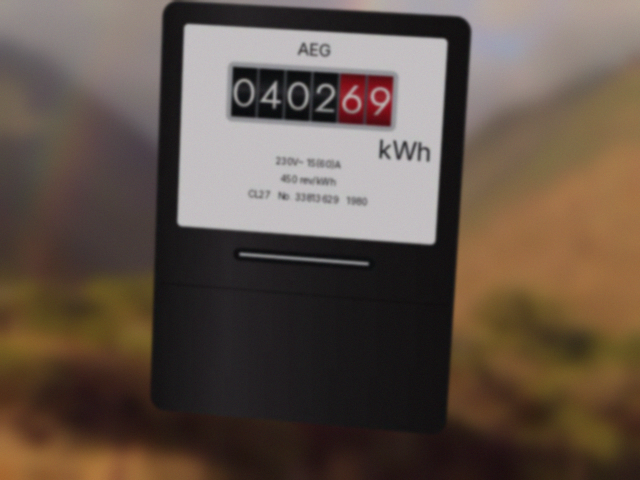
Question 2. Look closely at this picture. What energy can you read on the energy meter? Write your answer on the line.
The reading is 402.69 kWh
